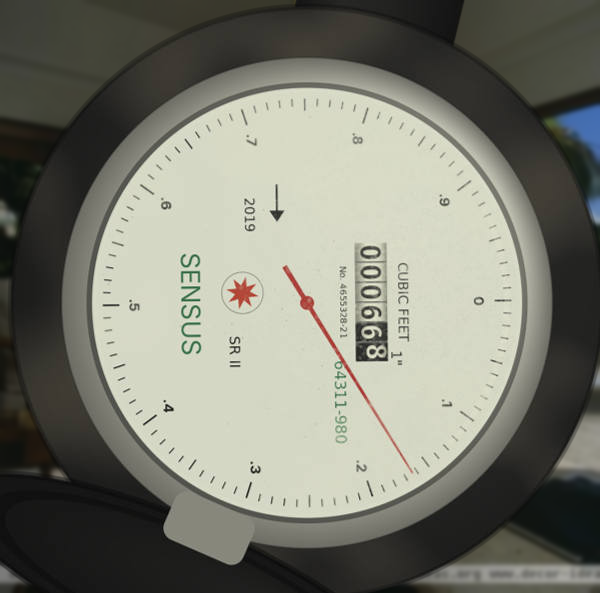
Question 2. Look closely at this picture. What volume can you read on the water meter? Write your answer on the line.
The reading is 668.16 ft³
